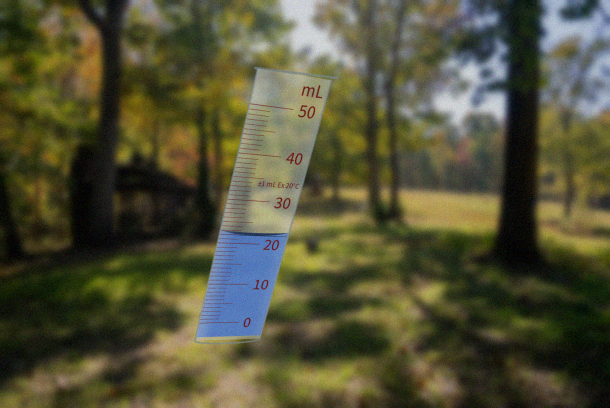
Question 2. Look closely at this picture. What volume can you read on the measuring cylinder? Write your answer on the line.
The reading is 22 mL
